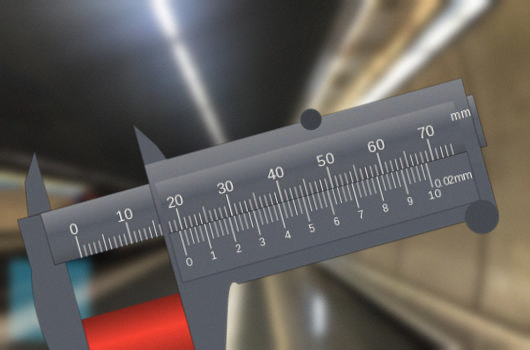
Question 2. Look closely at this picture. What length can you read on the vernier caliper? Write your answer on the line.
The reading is 19.5 mm
